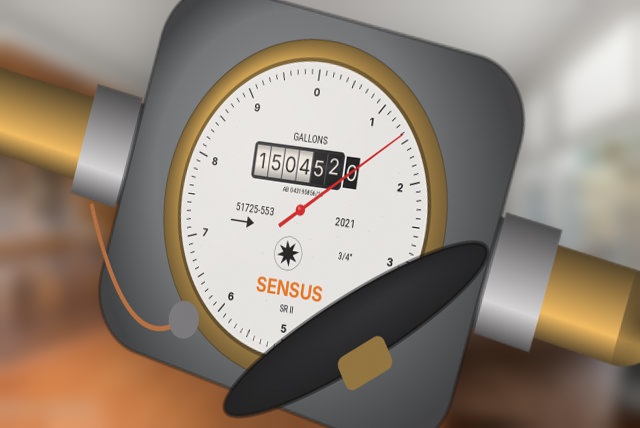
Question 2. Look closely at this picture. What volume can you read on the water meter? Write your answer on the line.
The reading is 1504521.4 gal
